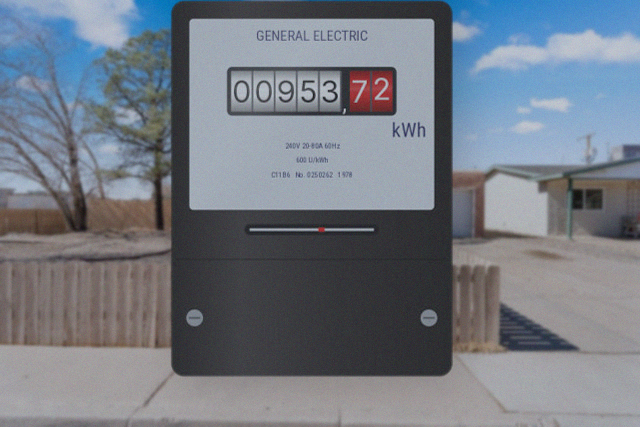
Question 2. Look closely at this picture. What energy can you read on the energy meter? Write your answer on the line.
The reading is 953.72 kWh
